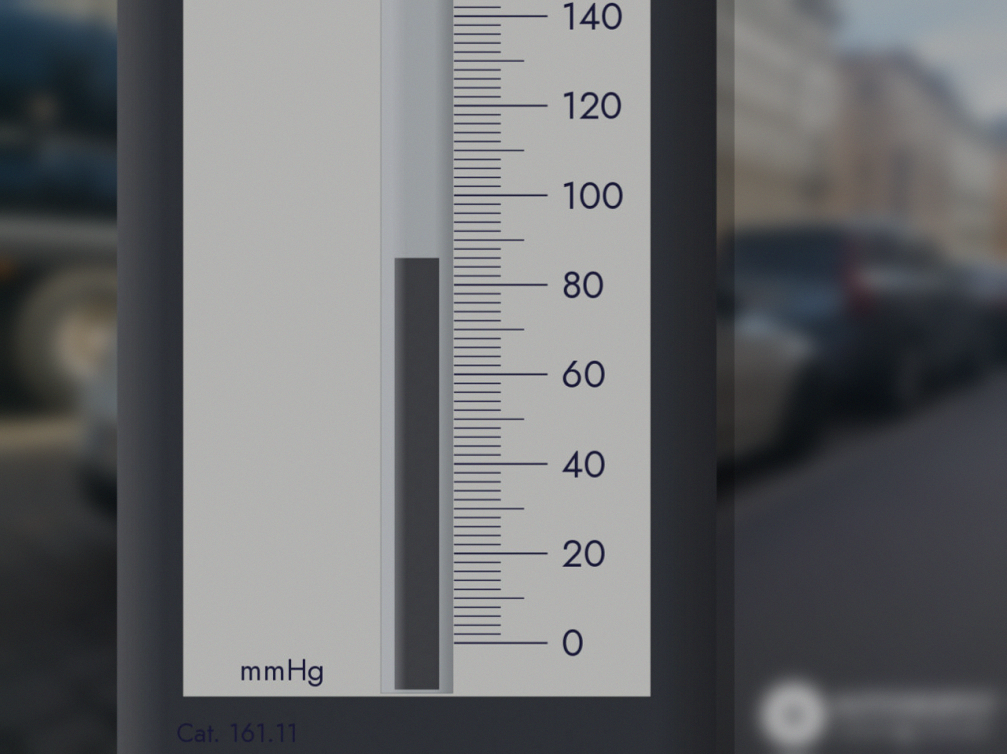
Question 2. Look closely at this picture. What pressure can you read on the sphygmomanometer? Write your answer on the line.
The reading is 86 mmHg
